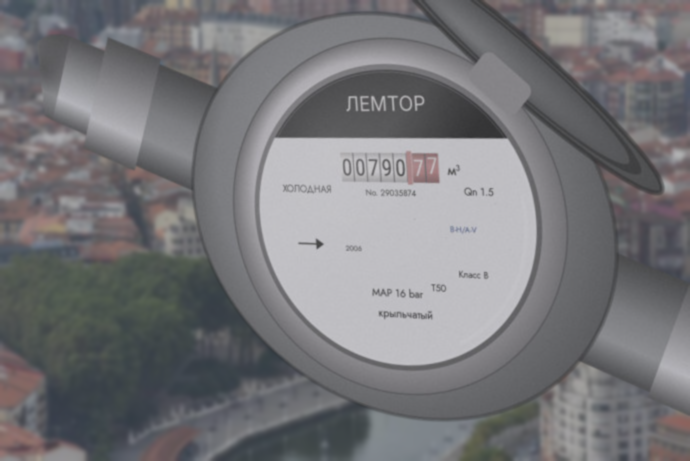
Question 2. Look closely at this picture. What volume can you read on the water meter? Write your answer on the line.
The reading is 790.77 m³
